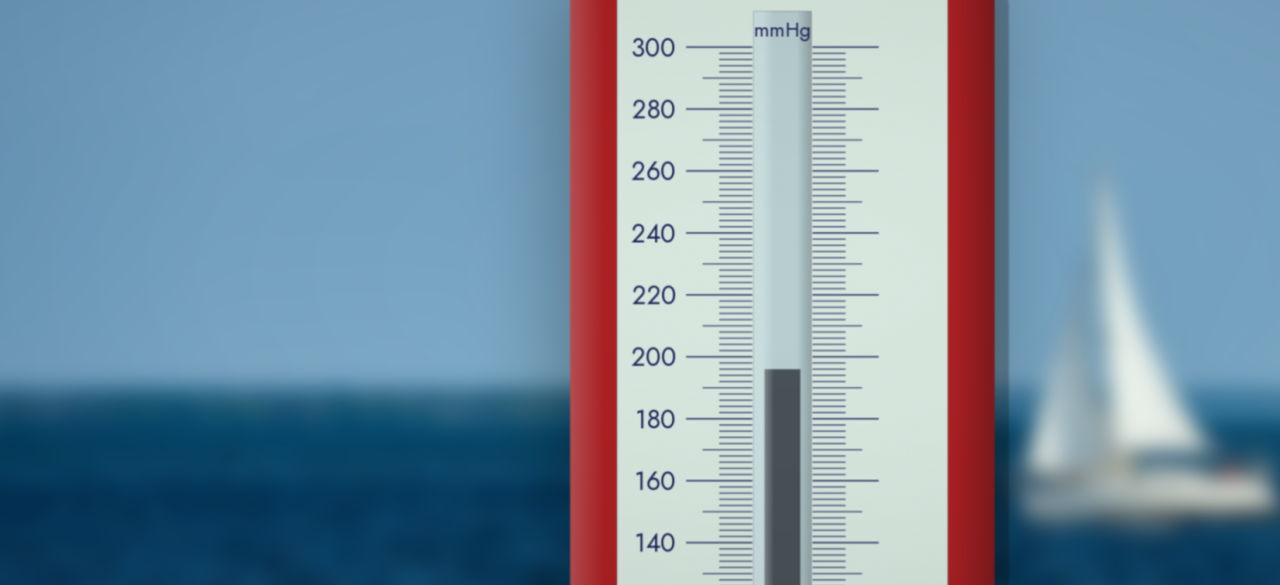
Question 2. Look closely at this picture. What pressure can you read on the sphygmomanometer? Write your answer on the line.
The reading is 196 mmHg
